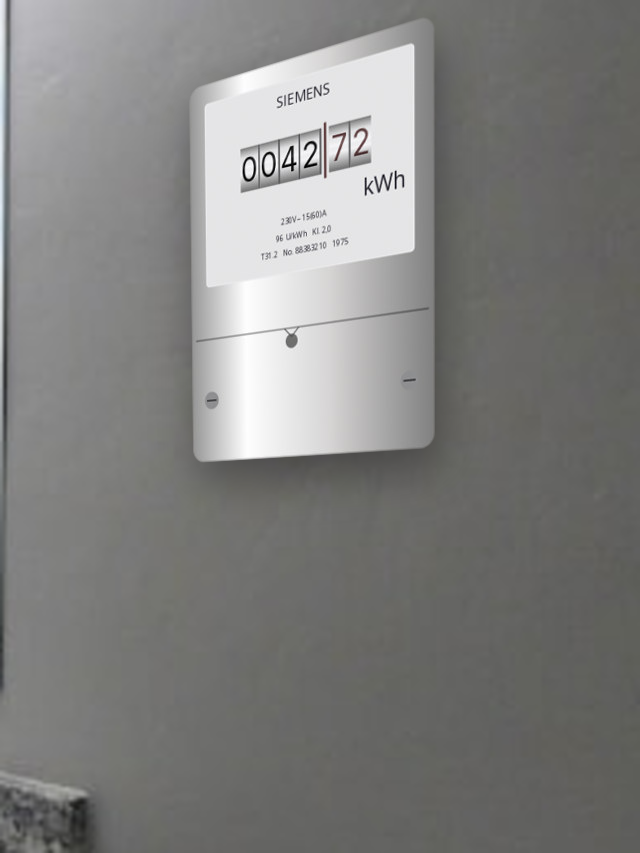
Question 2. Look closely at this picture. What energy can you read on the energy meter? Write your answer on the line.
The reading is 42.72 kWh
